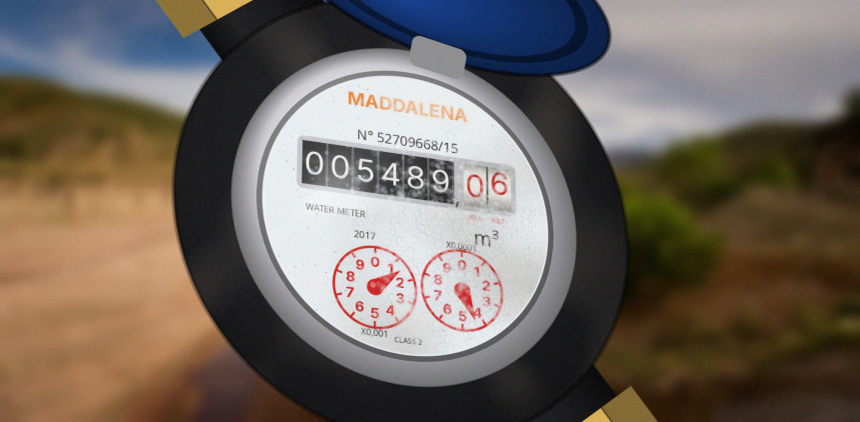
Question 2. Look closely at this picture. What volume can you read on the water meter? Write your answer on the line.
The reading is 5489.0614 m³
